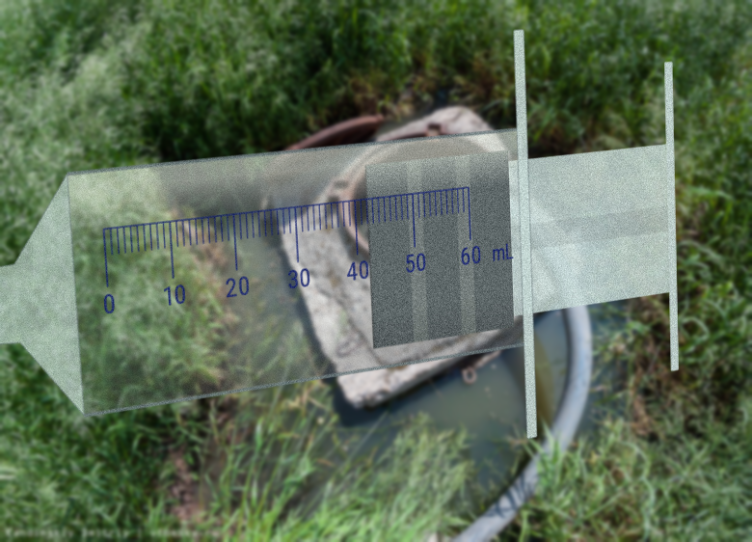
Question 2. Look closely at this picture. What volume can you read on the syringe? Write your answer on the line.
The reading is 42 mL
